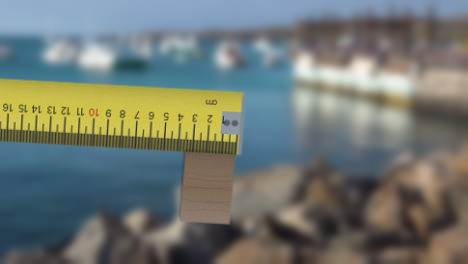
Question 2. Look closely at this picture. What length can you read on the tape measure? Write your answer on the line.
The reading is 3.5 cm
